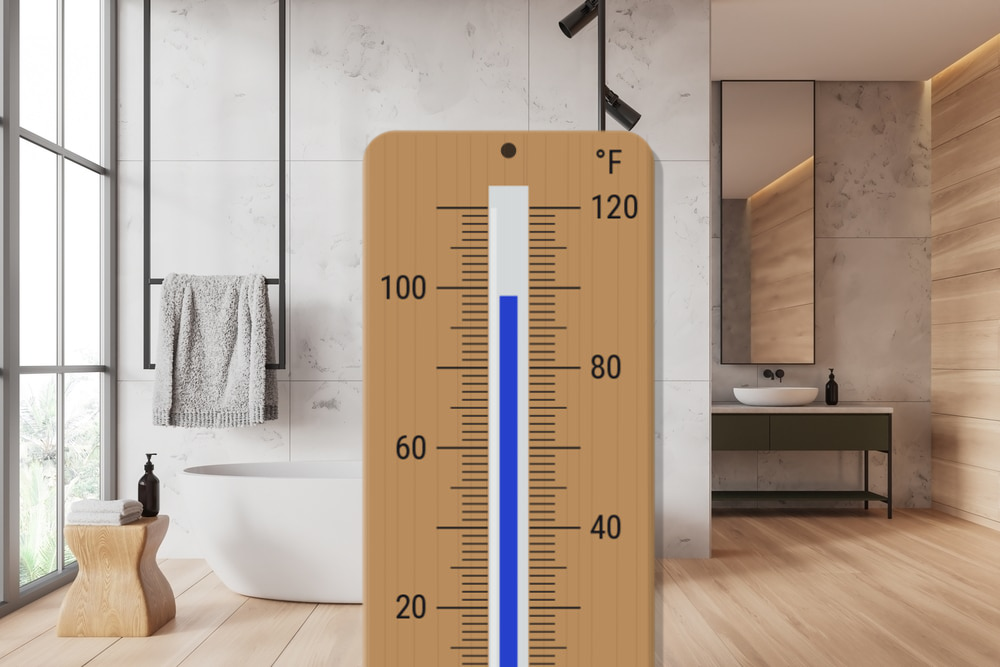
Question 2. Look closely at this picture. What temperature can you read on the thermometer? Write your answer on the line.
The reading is 98 °F
